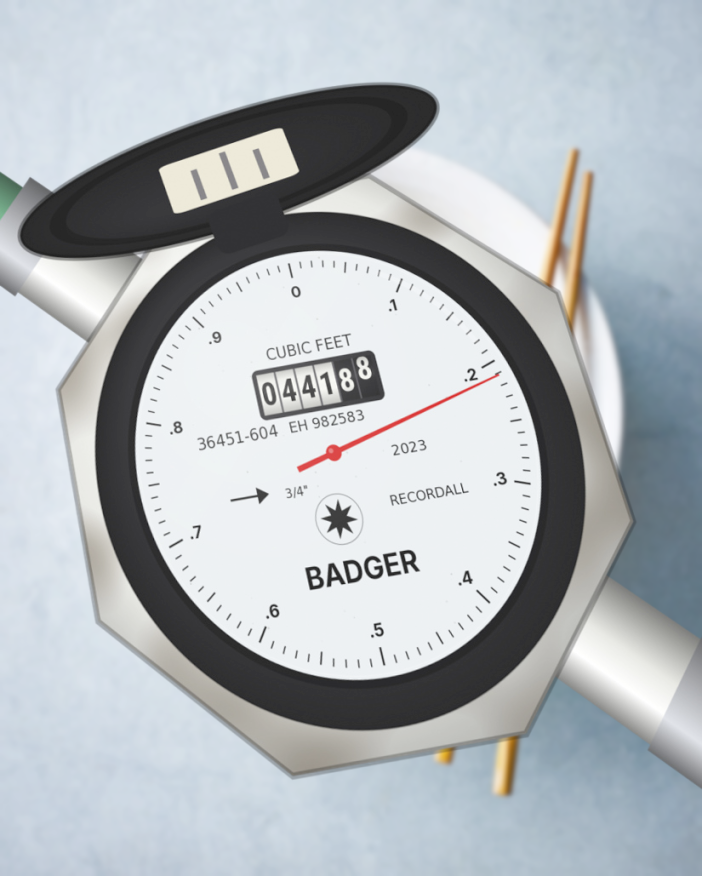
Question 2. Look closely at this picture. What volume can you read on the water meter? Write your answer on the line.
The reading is 44188.21 ft³
